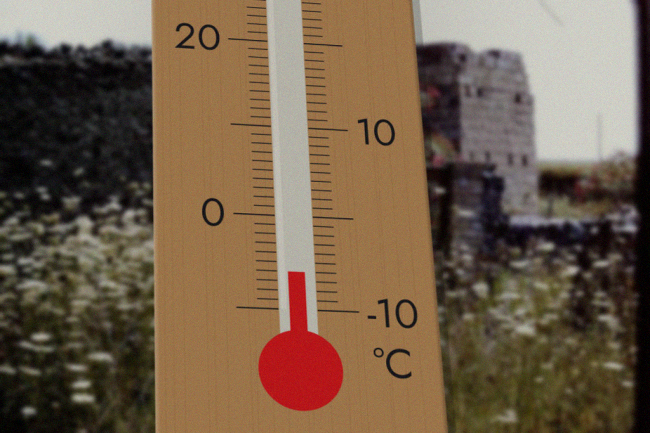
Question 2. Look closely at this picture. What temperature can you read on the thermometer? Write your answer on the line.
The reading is -6 °C
